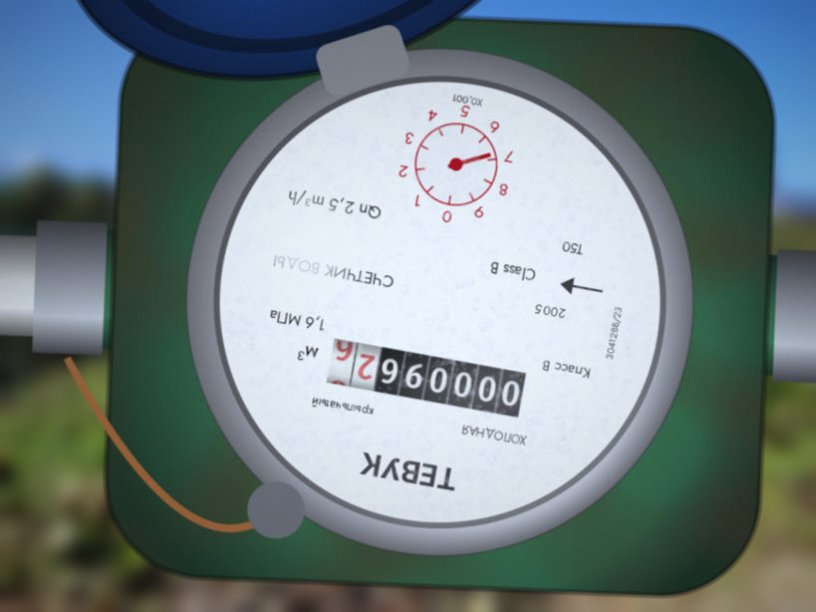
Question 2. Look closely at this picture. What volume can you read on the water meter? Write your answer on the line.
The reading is 96.256 m³
